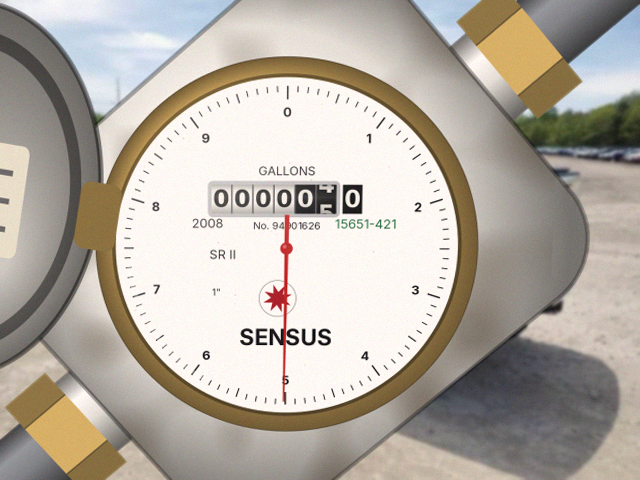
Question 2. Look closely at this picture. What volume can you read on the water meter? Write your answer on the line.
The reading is 45.0 gal
